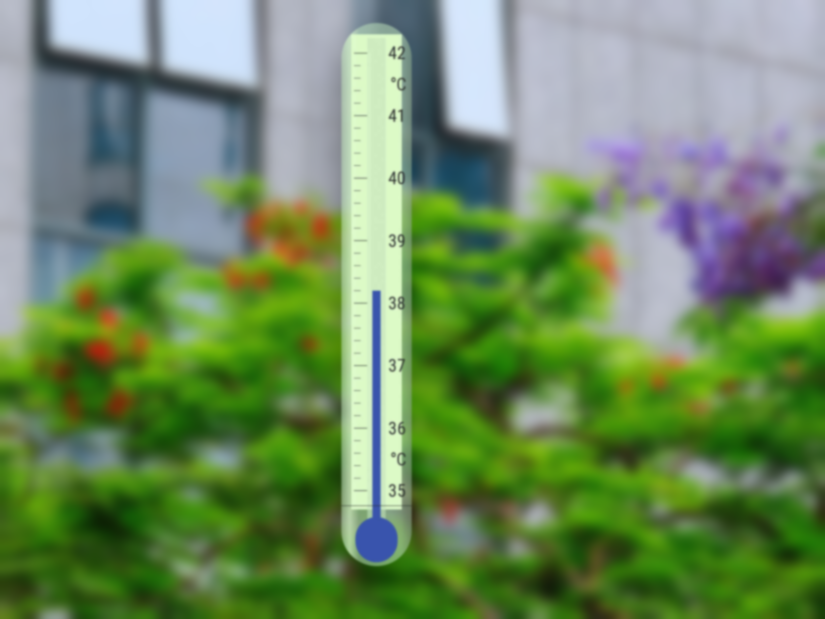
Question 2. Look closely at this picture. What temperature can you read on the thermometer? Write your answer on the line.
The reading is 38.2 °C
